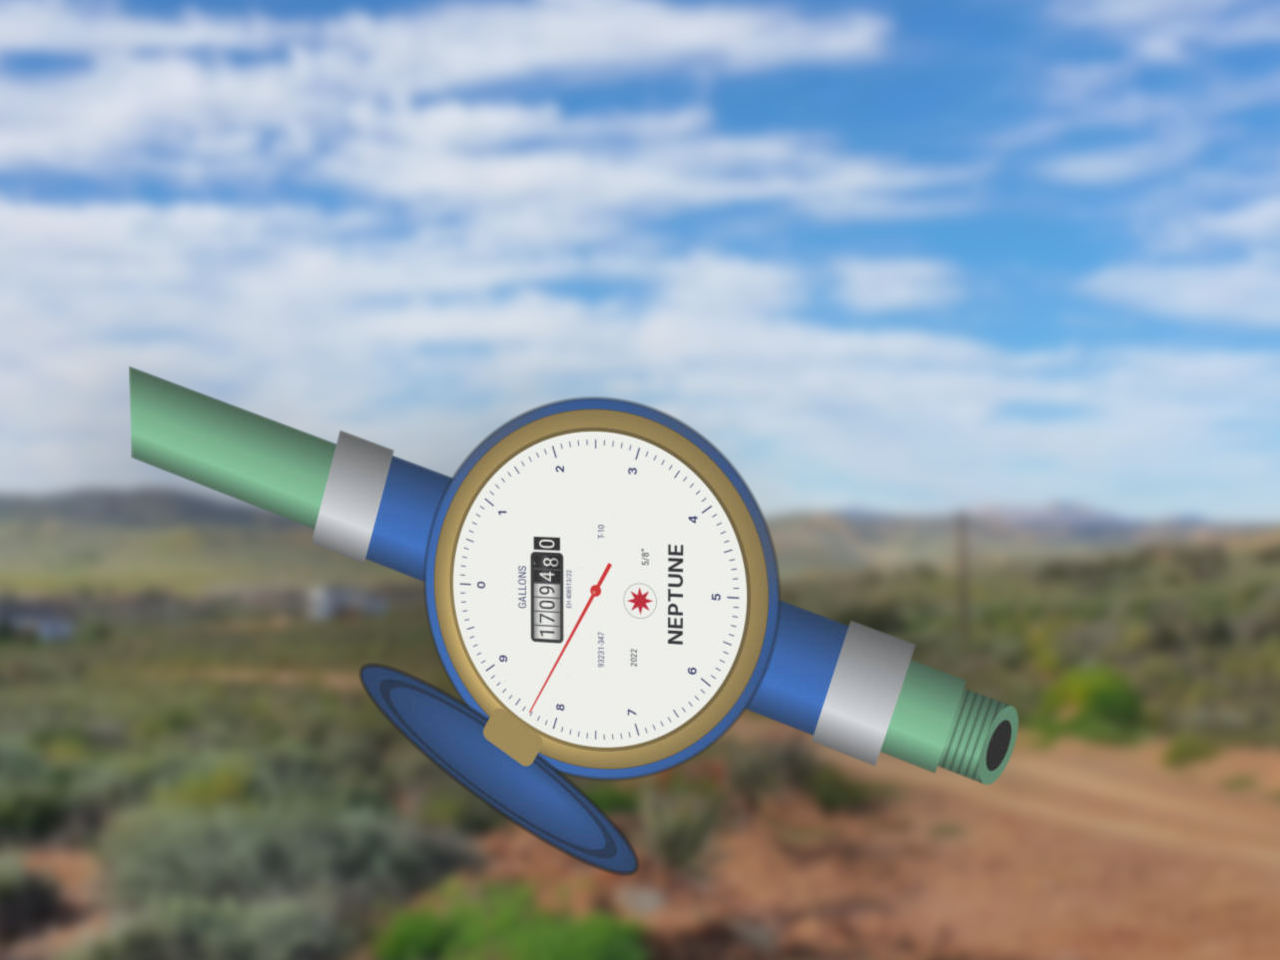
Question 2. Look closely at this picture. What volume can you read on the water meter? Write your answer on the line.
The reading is 1709478.3 gal
